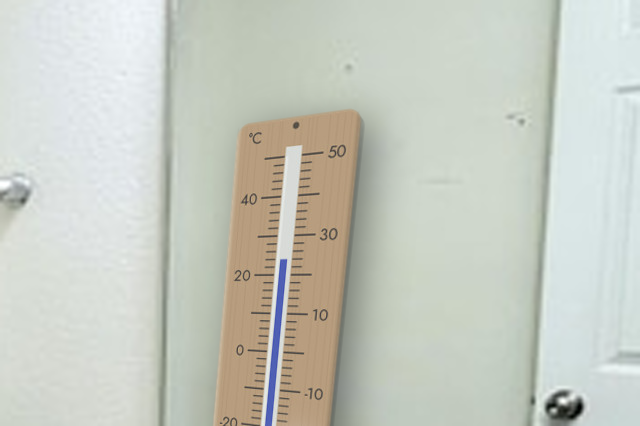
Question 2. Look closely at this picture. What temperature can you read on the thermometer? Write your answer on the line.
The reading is 24 °C
